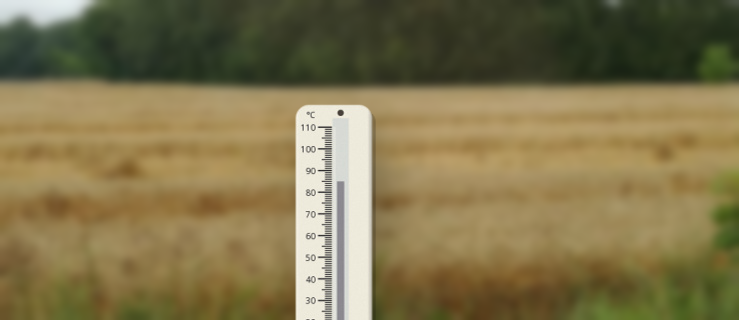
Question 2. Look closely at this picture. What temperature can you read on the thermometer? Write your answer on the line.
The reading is 85 °C
